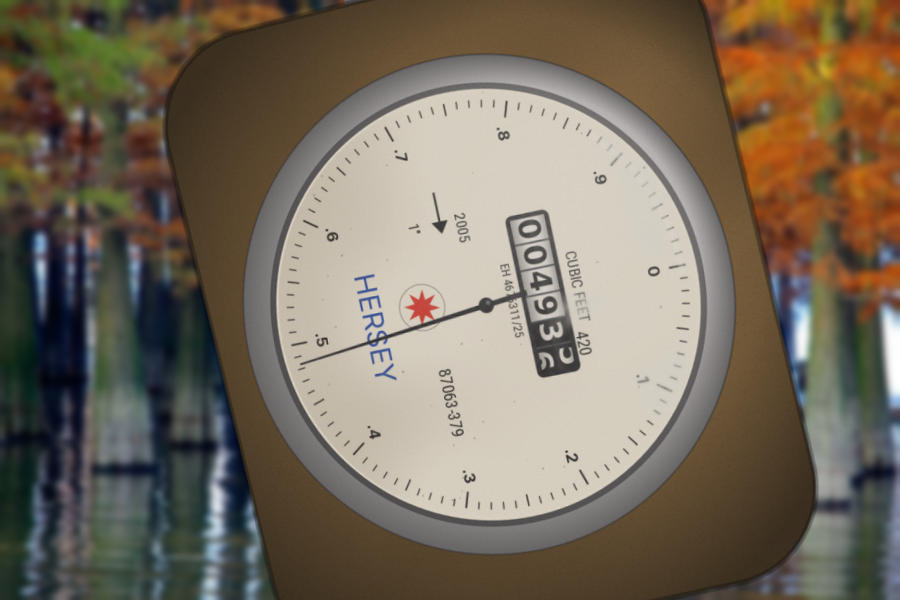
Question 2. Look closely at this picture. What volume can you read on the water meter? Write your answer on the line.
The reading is 4935.48 ft³
